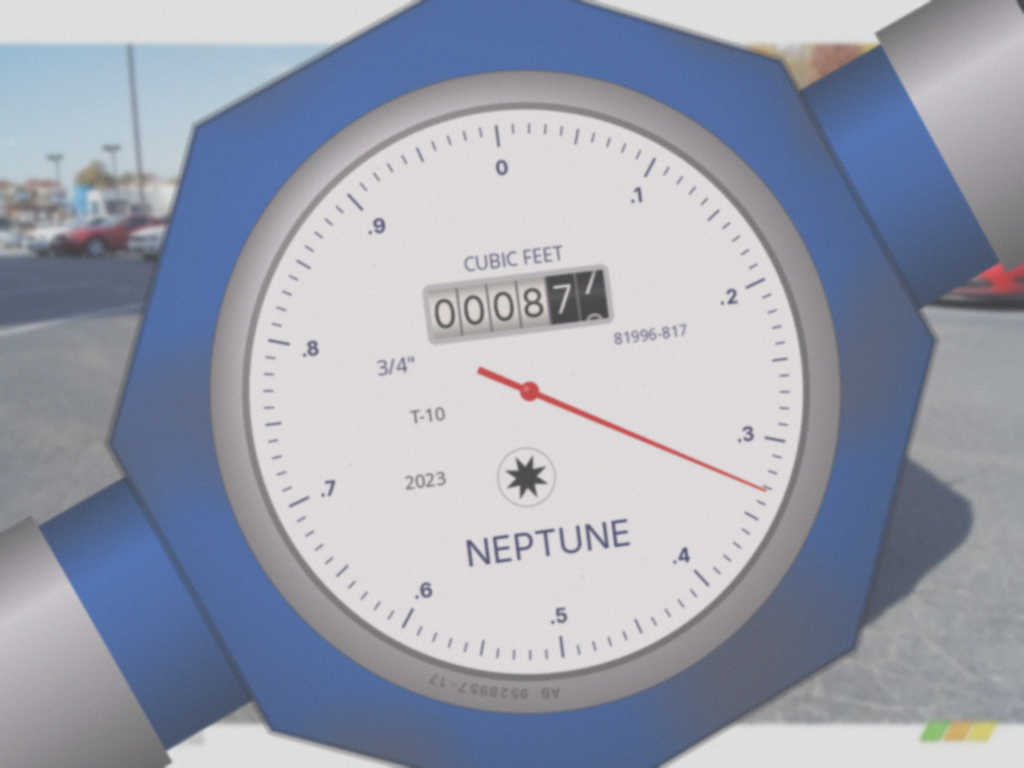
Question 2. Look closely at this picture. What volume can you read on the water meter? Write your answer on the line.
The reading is 877.33 ft³
